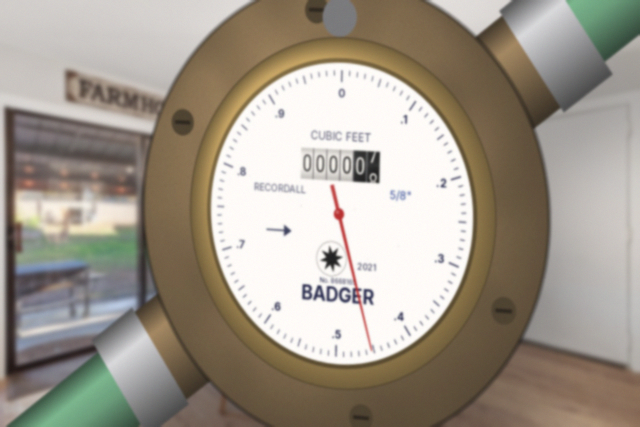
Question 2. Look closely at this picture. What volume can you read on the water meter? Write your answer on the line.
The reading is 7.45 ft³
